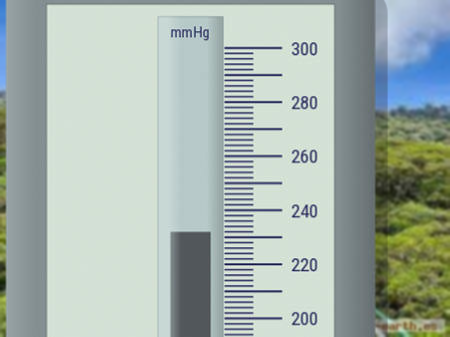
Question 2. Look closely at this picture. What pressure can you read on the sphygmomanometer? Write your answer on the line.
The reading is 232 mmHg
